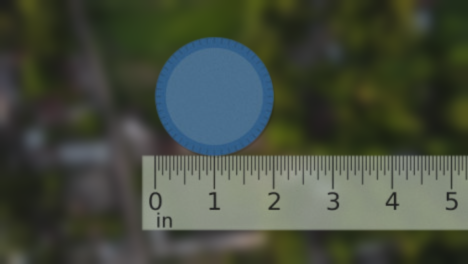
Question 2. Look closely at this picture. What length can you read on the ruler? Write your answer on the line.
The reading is 2 in
